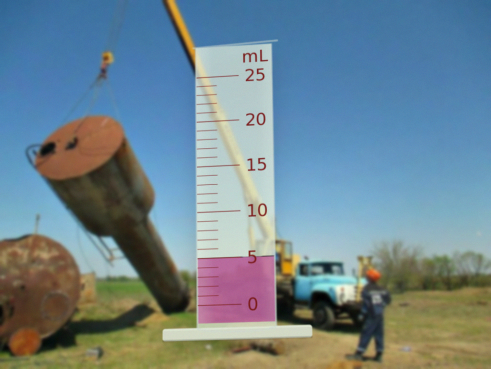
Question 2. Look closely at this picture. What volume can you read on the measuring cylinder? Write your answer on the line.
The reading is 5 mL
